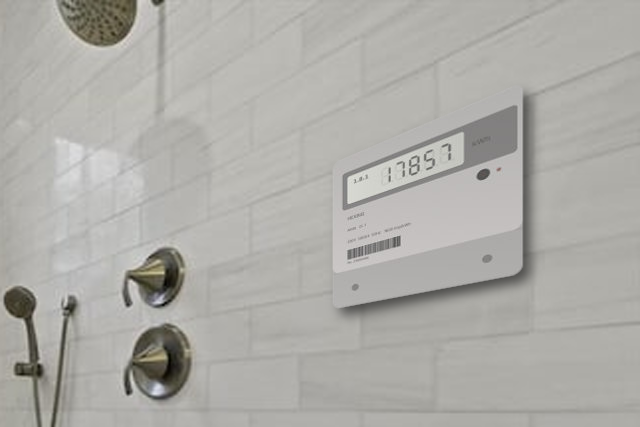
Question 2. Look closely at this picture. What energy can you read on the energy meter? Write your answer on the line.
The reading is 17857 kWh
